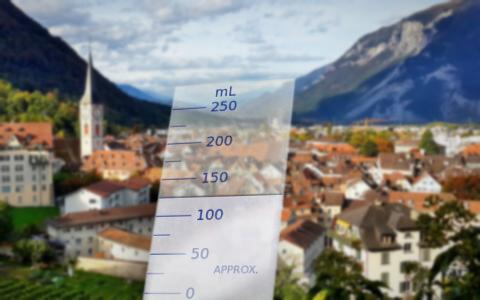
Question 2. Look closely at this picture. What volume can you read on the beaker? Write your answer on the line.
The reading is 125 mL
